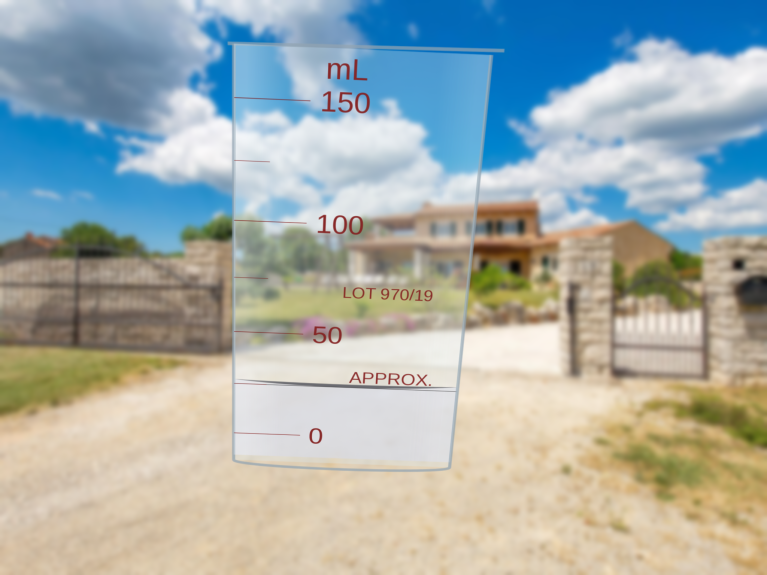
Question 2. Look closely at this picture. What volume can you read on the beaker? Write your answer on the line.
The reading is 25 mL
